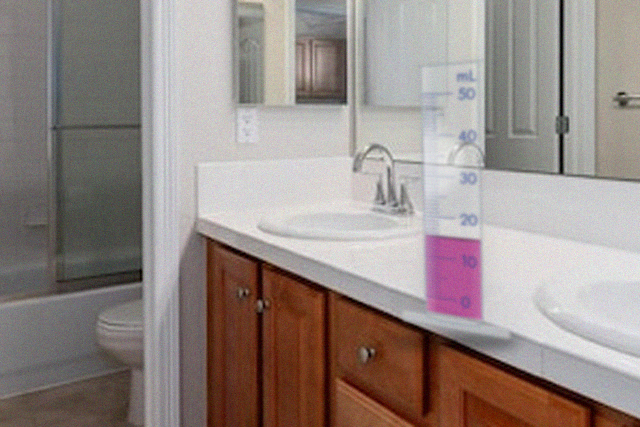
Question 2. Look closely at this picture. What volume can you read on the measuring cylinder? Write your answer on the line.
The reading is 15 mL
